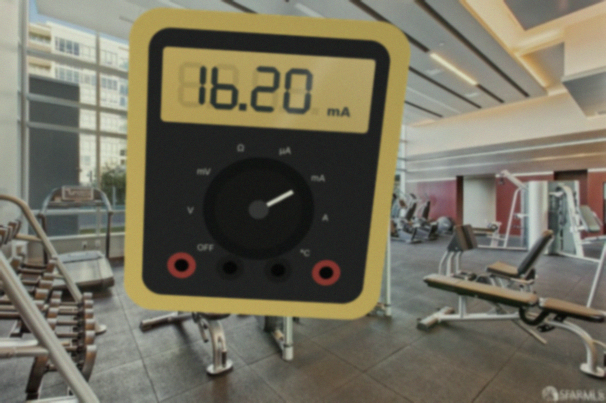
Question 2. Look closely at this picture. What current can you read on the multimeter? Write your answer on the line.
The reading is 16.20 mA
